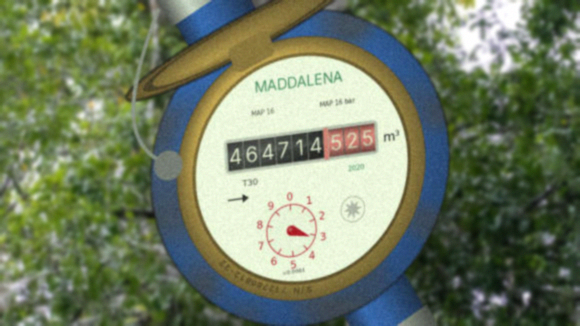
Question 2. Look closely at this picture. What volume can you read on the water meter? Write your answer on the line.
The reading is 464714.5253 m³
